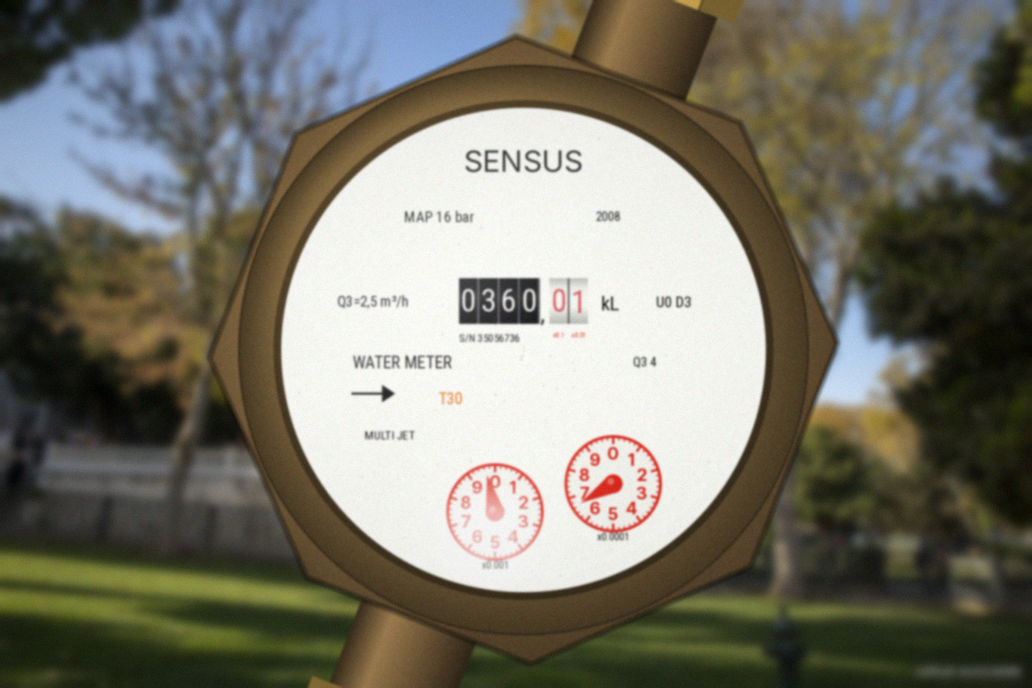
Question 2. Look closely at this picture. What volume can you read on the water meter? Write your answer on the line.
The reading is 360.0096 kL
